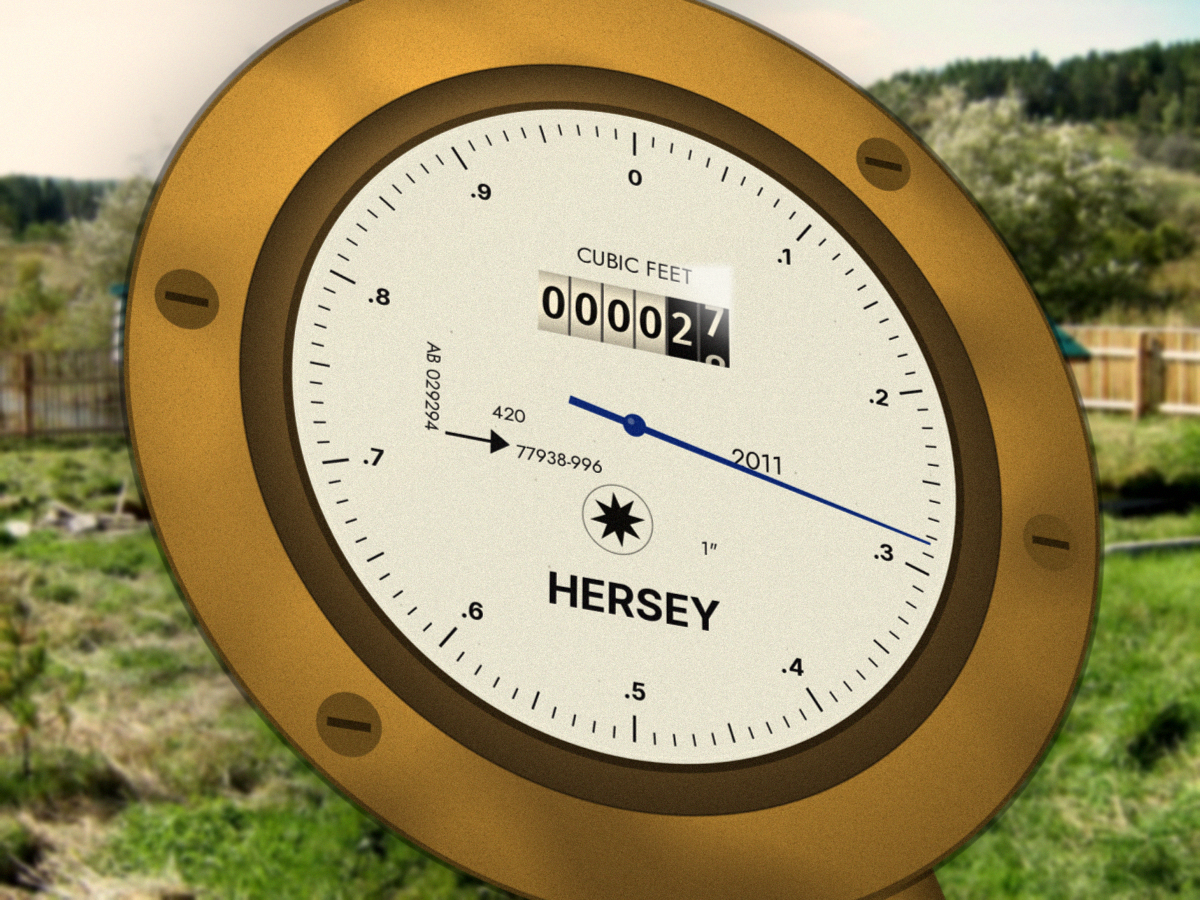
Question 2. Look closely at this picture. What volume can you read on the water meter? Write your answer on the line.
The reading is 27.28 ft³
